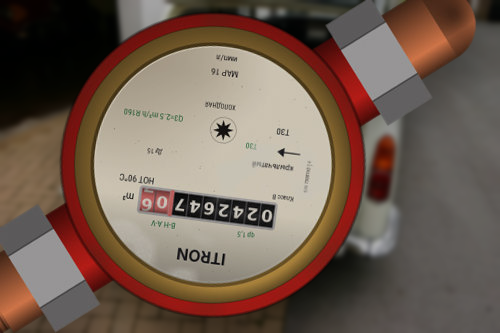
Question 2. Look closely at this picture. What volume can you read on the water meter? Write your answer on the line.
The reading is 242647.06 m³
